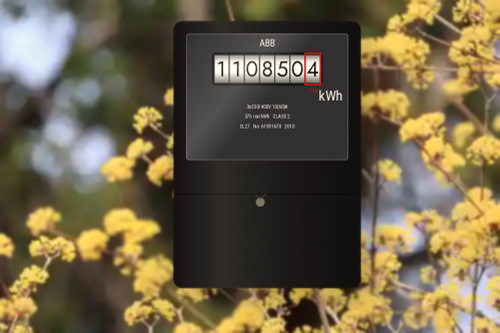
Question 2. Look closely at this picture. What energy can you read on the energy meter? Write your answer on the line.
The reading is 110850.4 kWh
